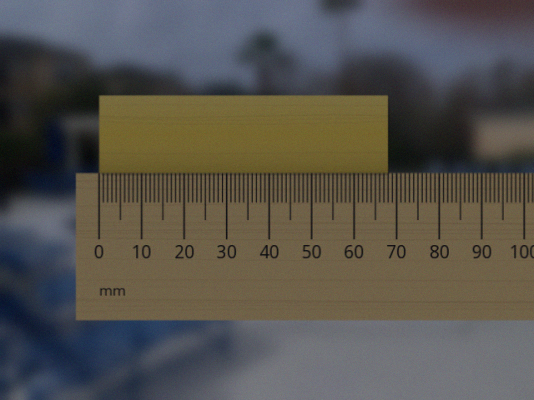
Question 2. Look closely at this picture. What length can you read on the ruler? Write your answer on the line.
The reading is 68 mm
